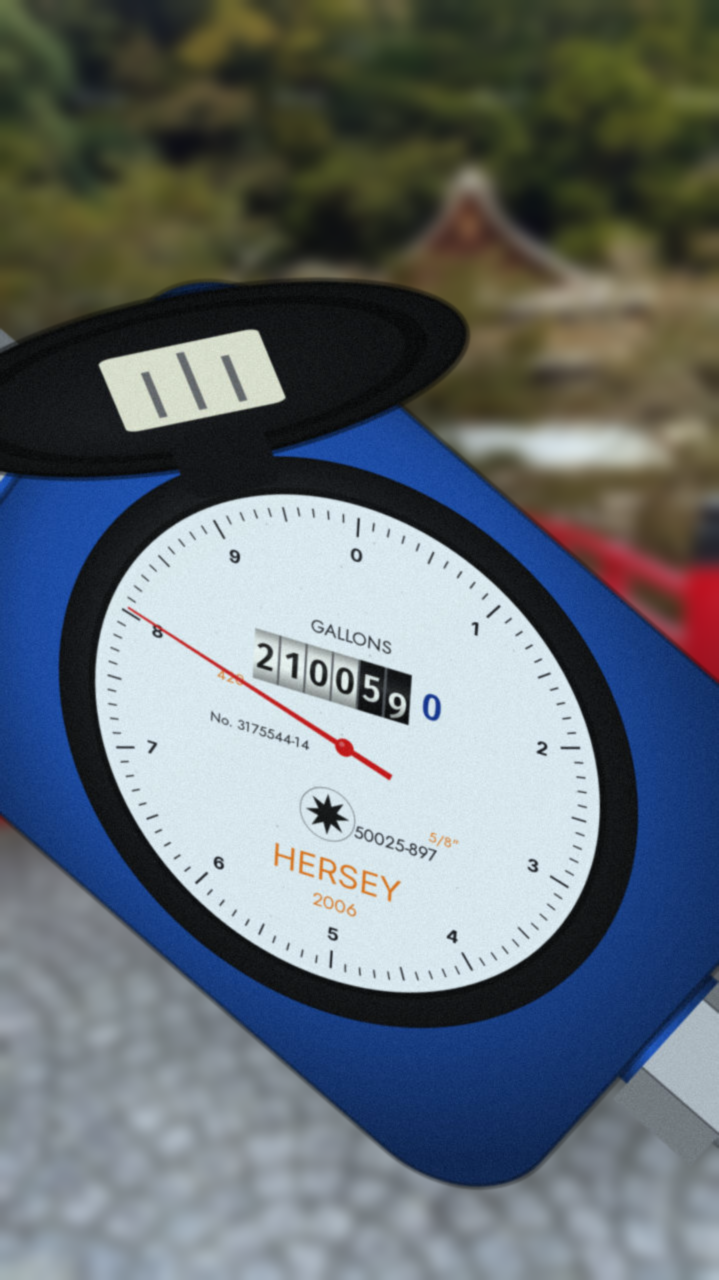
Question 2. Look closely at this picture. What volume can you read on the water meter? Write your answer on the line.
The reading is 2100588.0 gal
